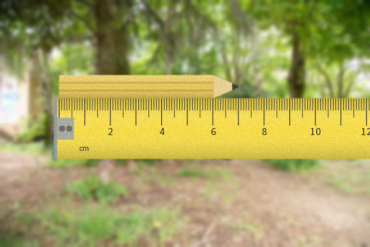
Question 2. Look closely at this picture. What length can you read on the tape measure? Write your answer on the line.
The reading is 7 cm
